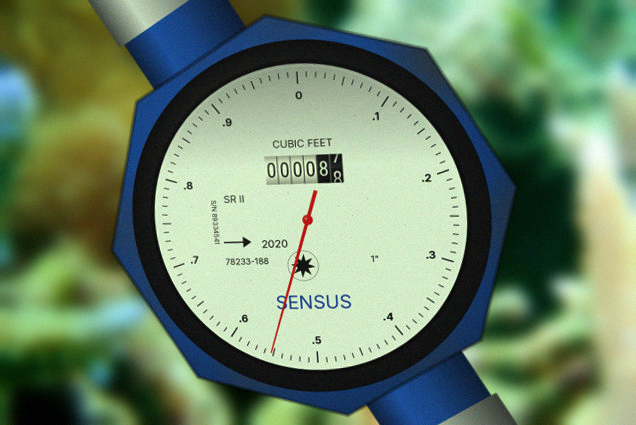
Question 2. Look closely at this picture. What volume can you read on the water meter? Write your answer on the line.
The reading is 87.55 ft³
